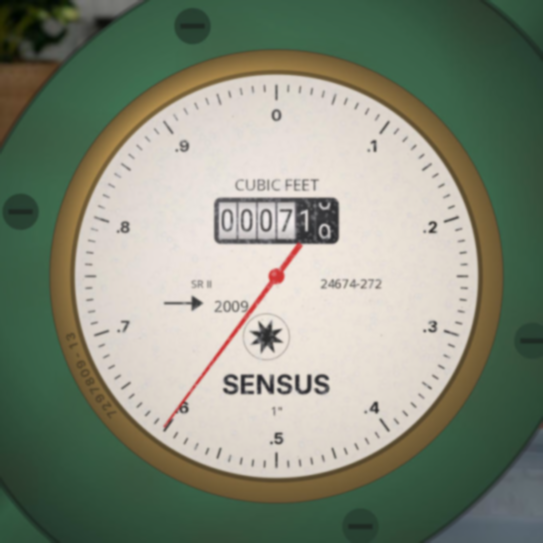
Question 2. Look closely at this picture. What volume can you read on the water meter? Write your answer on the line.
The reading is 718.60 ft³
